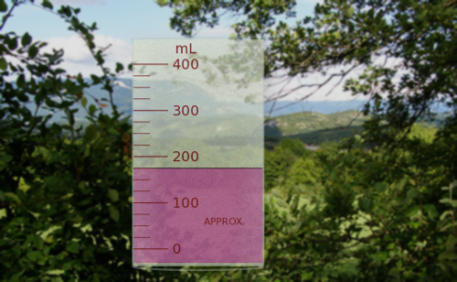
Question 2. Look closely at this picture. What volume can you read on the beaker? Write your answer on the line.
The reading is 175 mL
